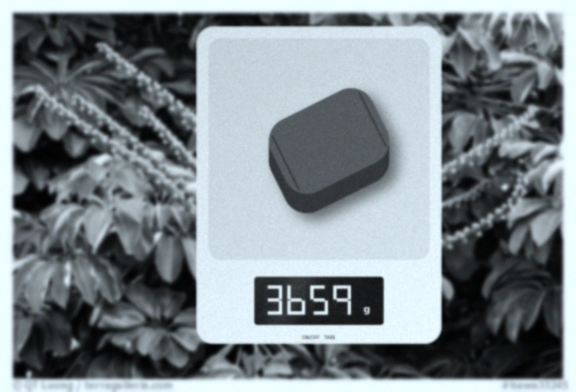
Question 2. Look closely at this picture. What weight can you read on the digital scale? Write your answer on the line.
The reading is 3659 g
